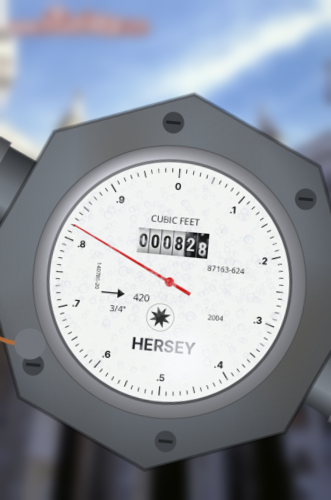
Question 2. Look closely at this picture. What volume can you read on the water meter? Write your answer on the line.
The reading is 827.82 ft³
